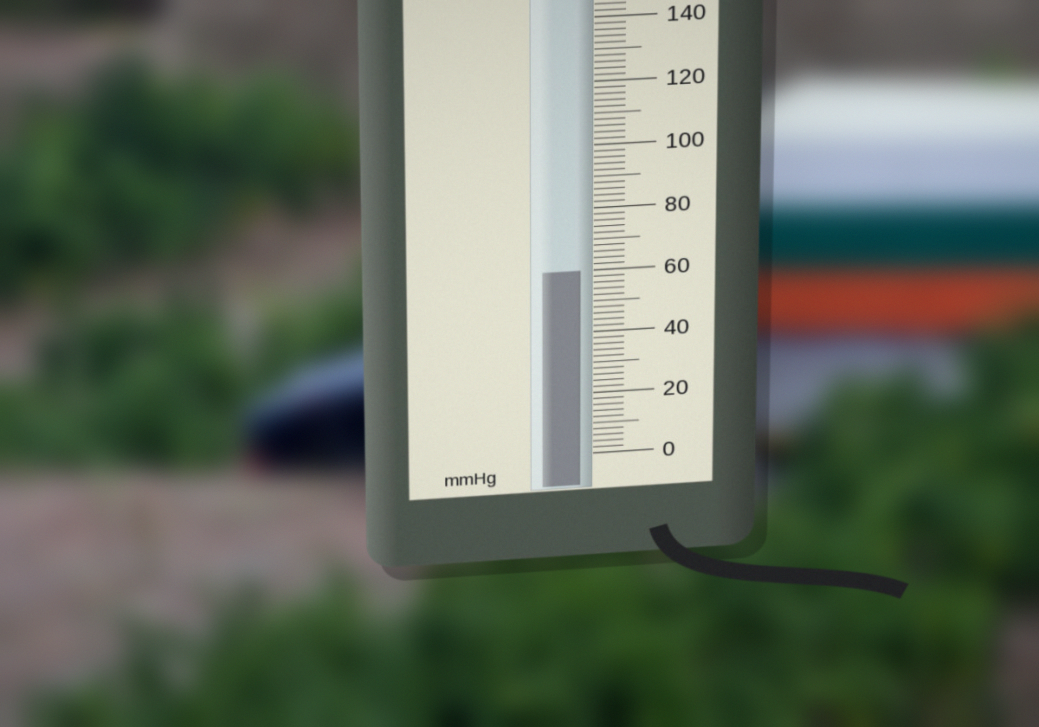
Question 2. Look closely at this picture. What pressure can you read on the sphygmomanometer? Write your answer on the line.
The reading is 60 mmHg
